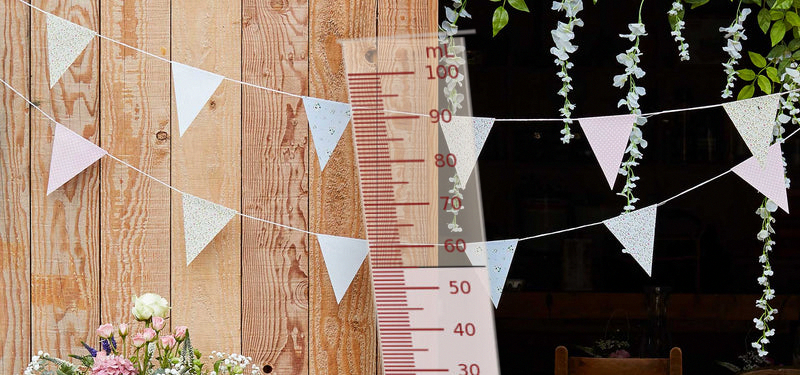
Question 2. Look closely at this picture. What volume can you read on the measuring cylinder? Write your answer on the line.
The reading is 55 mL
